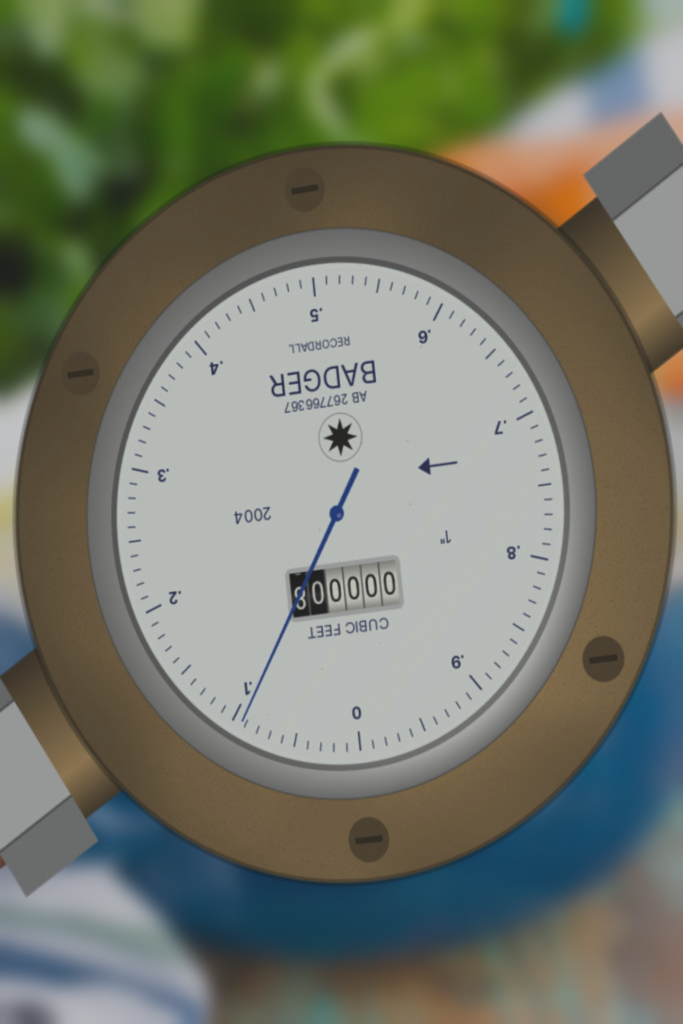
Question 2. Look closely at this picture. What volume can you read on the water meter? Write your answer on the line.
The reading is 8.09 ft³
